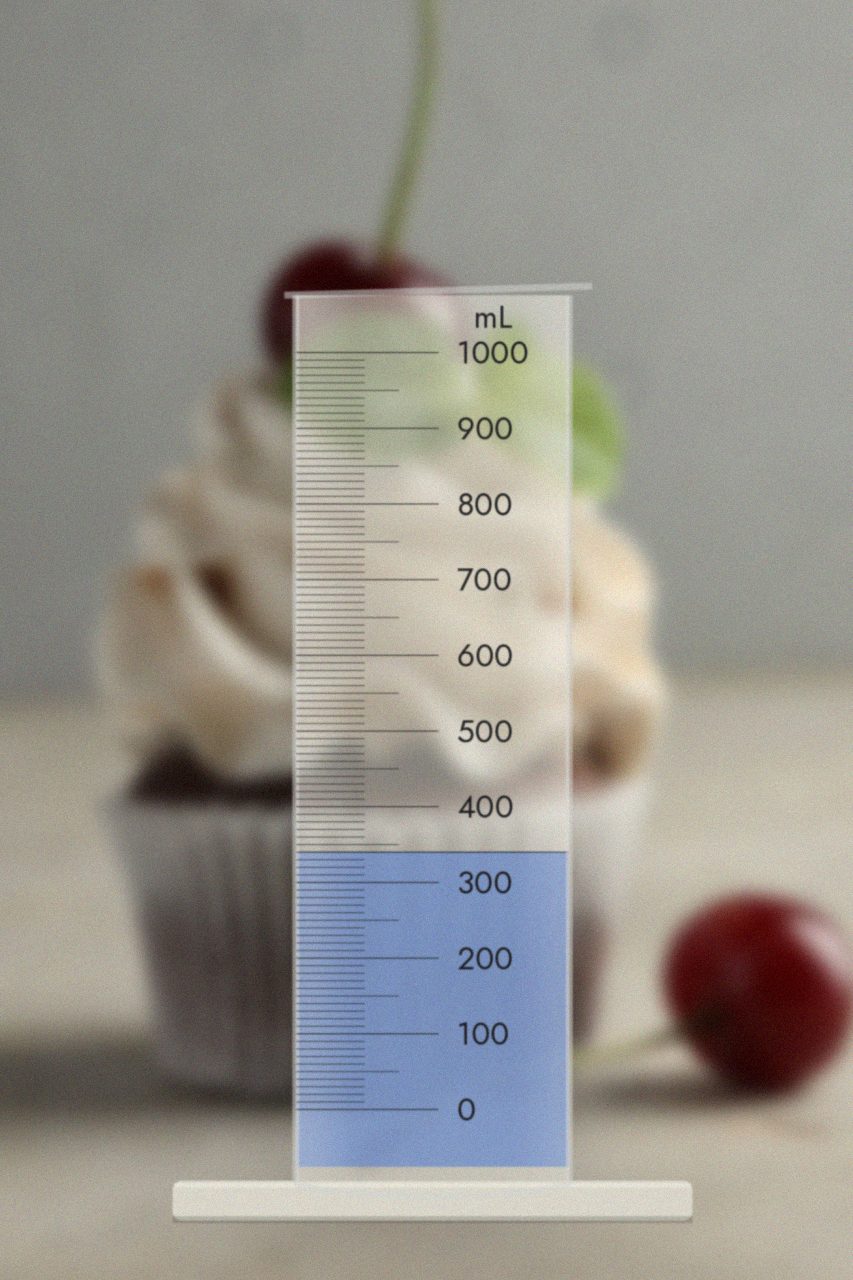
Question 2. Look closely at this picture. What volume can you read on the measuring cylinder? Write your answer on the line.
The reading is 340 mL
